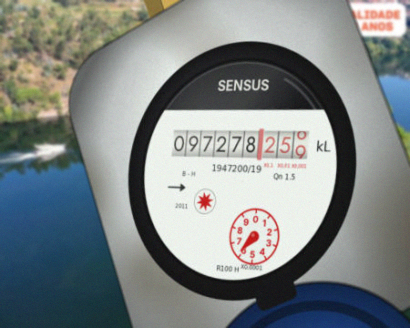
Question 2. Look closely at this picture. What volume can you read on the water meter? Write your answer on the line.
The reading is 97278.2586 kL
